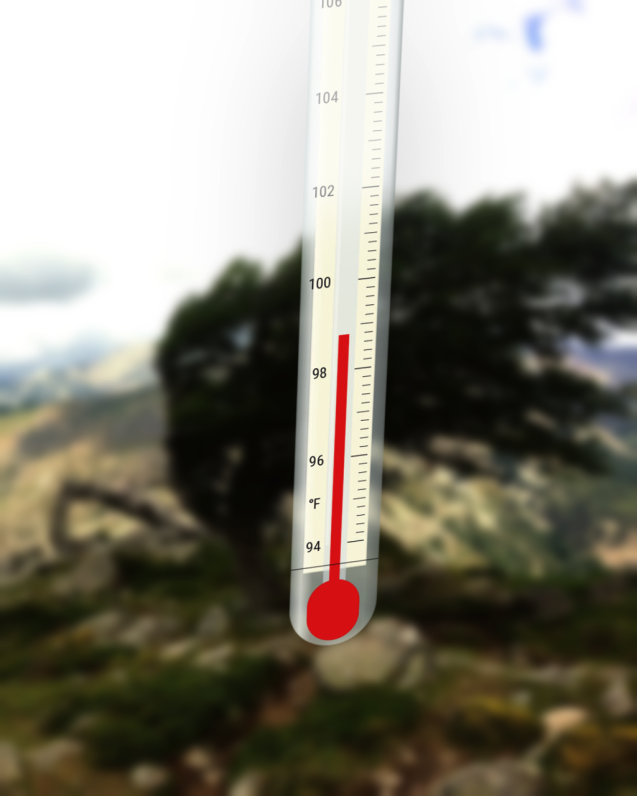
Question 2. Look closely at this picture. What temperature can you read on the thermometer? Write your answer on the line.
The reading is 98.8 °F
